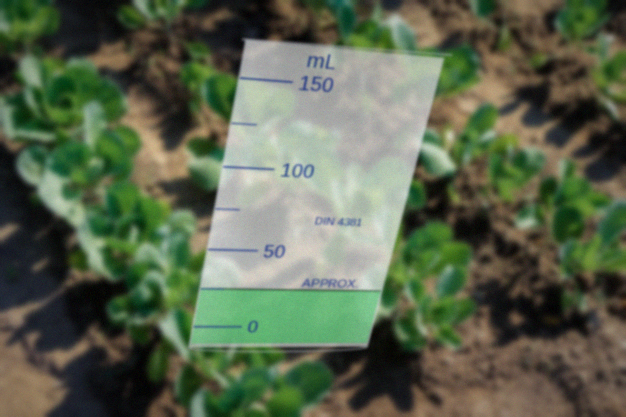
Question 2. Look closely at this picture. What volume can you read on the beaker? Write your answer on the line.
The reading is 25 mL
